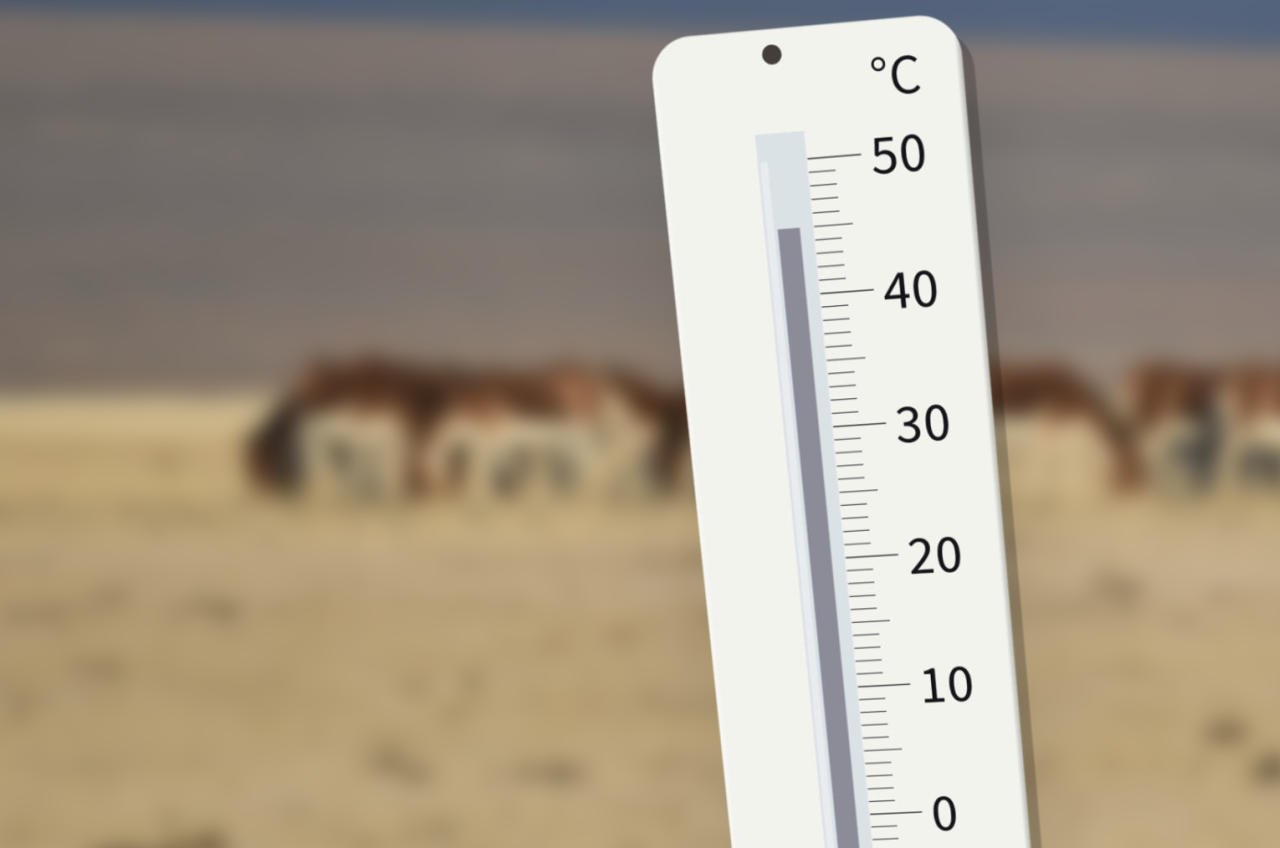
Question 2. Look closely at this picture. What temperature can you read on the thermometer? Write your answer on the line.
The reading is 45 °C
